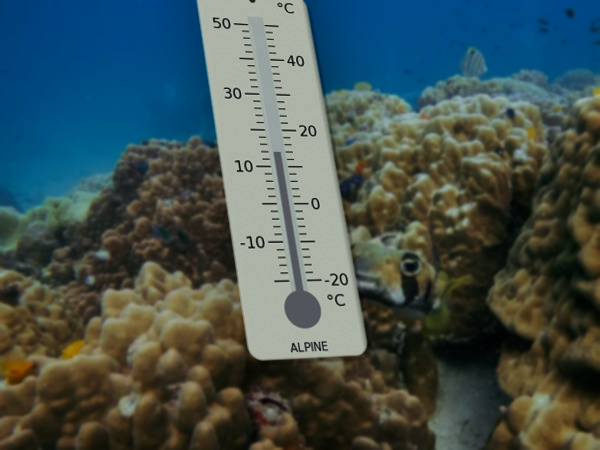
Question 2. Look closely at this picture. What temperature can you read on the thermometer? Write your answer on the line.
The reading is 14 °C
